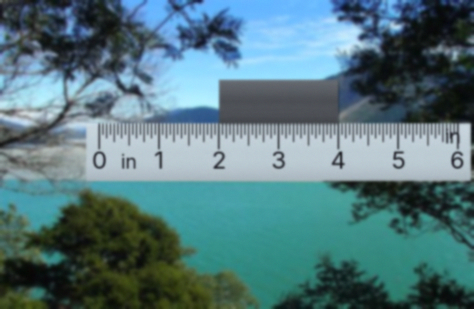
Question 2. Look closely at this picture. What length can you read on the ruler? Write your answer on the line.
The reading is 2 in
